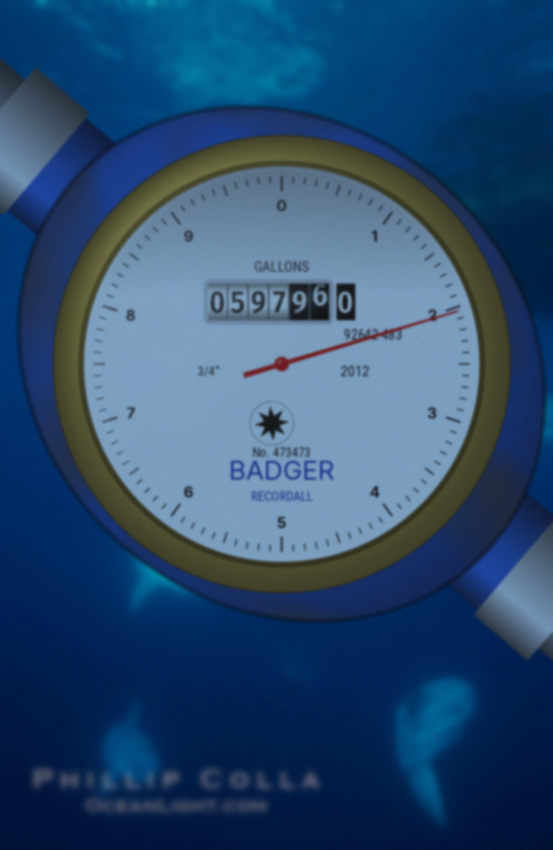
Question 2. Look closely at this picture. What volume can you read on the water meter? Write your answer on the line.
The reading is 597962.0 gal
